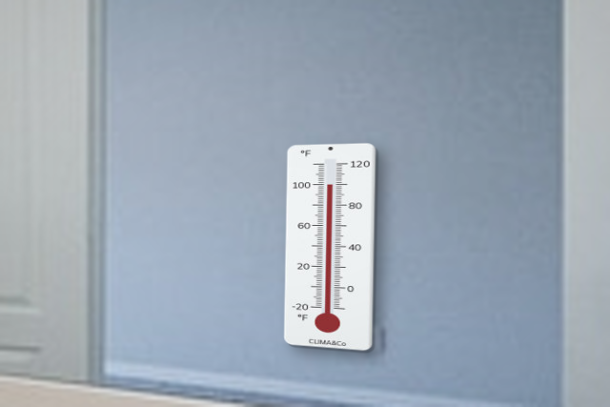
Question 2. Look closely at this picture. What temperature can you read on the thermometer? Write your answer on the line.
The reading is 100 °F
